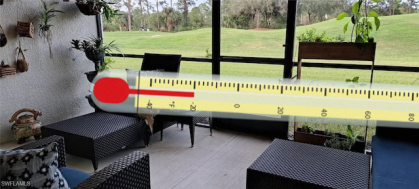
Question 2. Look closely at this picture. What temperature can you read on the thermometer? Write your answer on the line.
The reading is -20 °F
